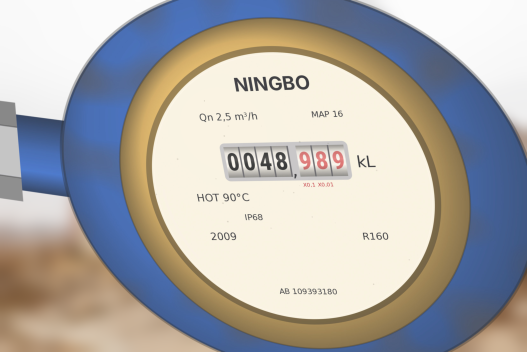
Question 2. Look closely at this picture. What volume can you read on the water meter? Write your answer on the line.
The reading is 48.989 kL
